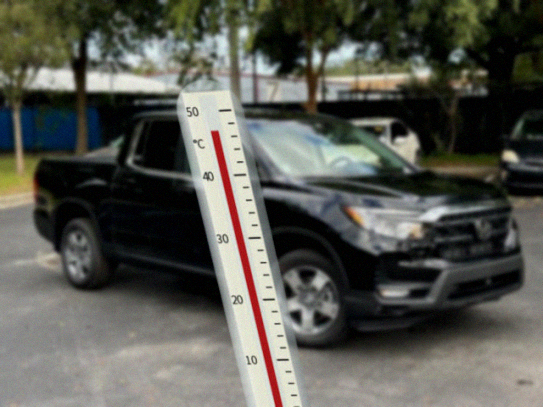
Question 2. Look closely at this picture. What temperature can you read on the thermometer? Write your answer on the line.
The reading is 47 °C
